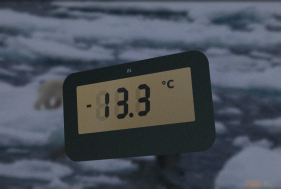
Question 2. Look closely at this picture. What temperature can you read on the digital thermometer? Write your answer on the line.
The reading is -13.3 °C
